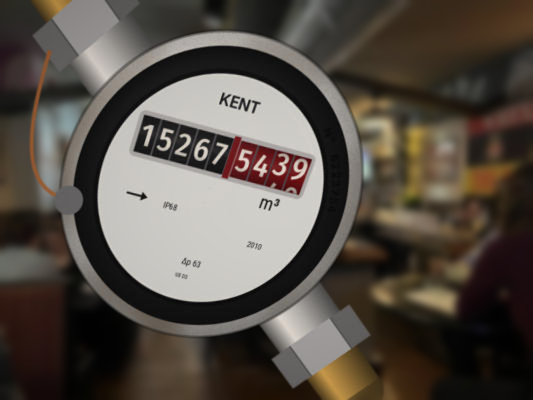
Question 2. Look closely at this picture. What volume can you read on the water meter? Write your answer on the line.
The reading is 15267.5439 m³
